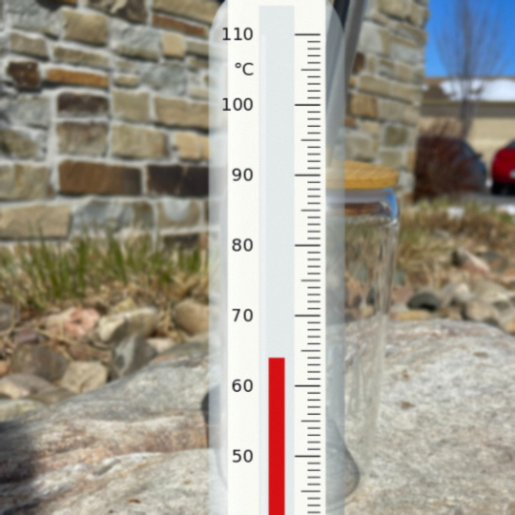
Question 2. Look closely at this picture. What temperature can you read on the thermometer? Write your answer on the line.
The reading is 64 °C
